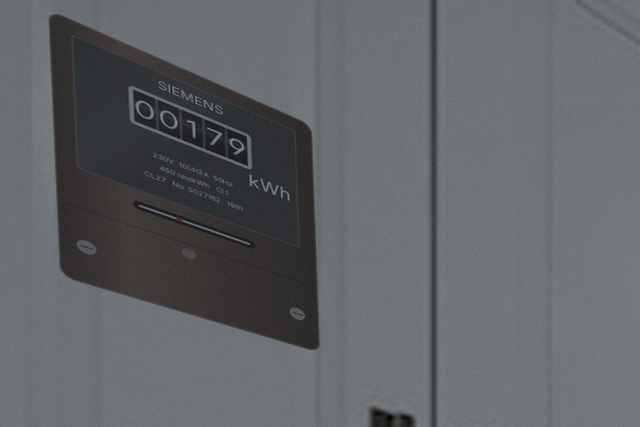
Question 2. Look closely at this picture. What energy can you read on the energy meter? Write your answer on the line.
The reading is 179 kWh
